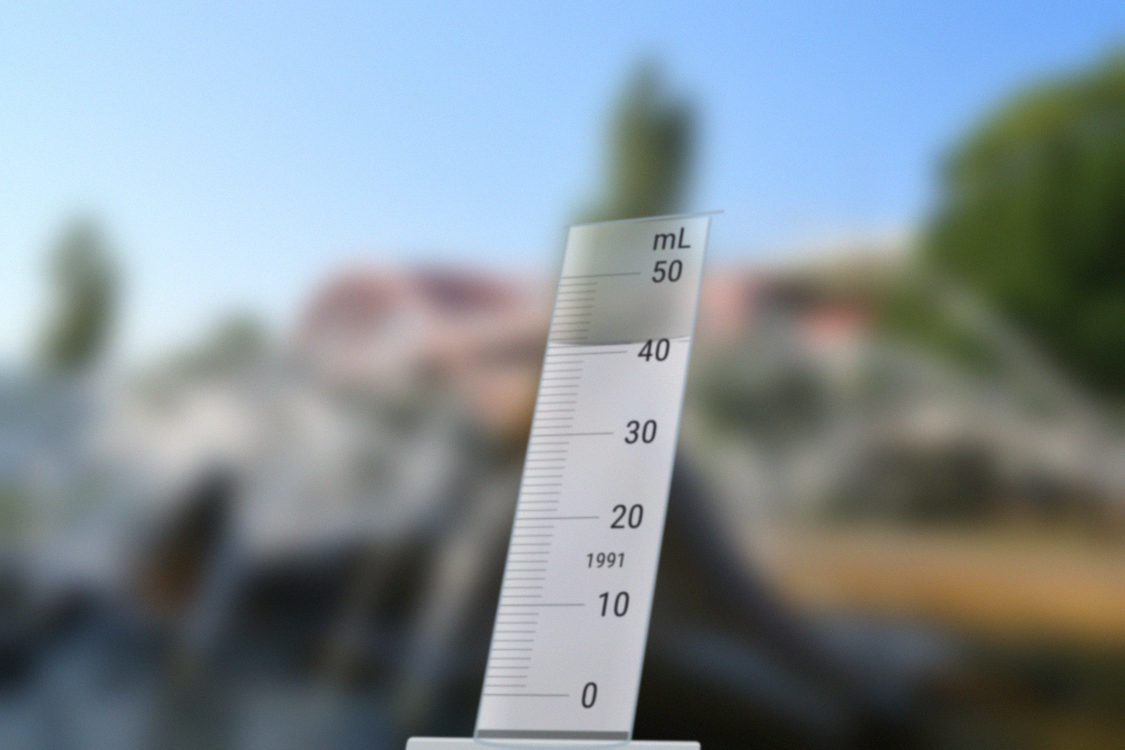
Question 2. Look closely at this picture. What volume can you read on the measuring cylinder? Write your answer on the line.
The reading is 41 mL
